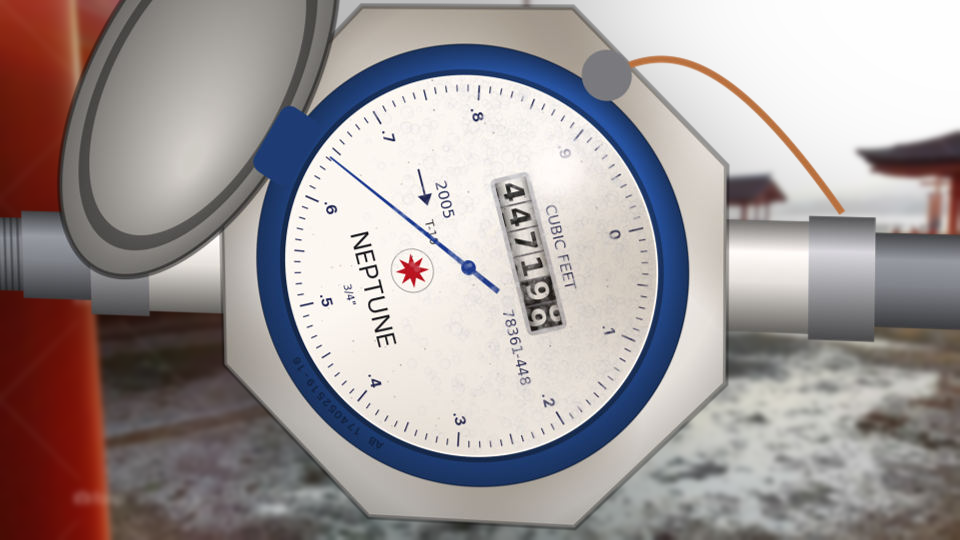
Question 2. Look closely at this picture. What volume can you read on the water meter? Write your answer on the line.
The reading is 447198.64 ft³
